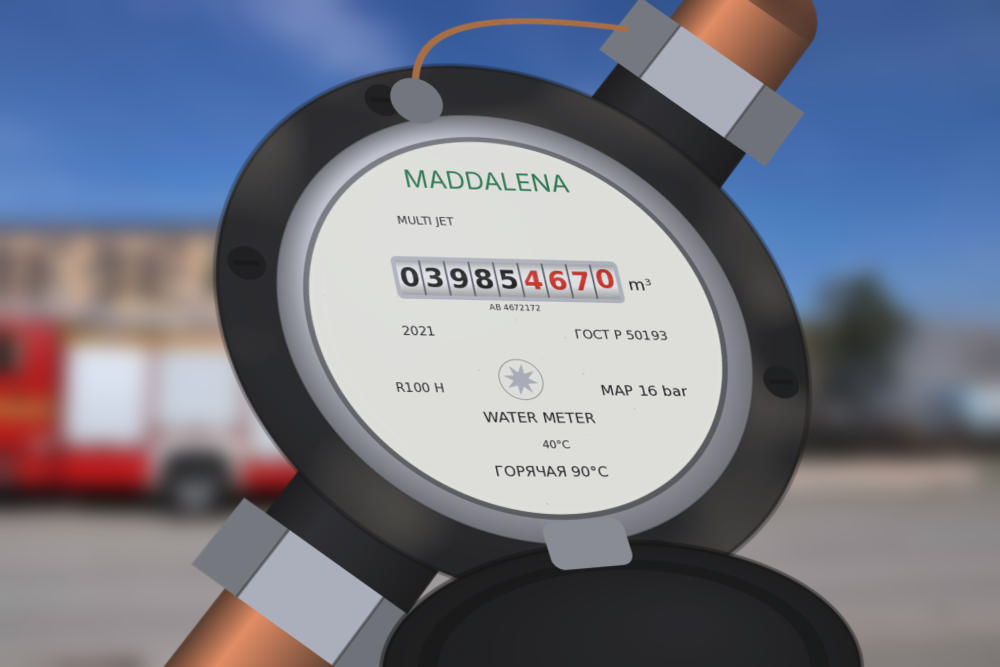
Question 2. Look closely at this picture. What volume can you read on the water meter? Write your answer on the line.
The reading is 3985.4670 m³
